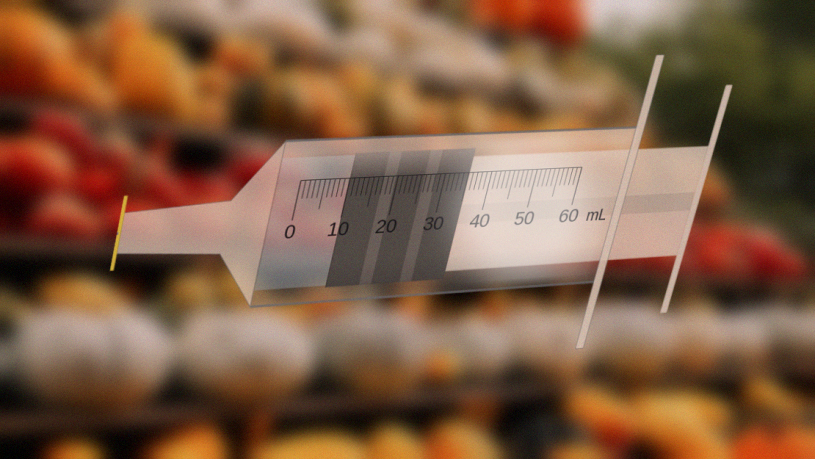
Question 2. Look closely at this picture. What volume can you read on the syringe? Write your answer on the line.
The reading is 10 mL
